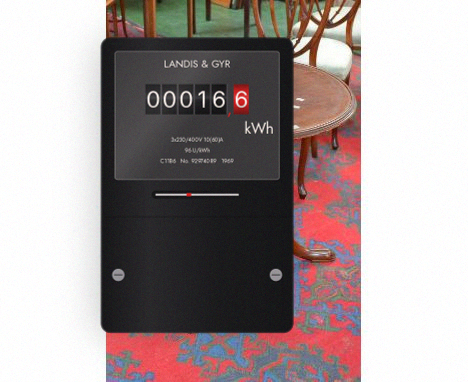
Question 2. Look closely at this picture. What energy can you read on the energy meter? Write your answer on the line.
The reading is 16.6 kWh
